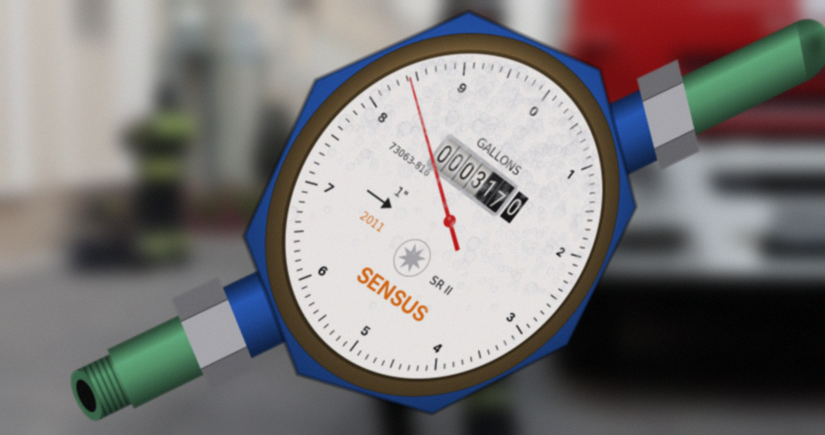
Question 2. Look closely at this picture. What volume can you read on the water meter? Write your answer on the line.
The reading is 3168.4 gal
